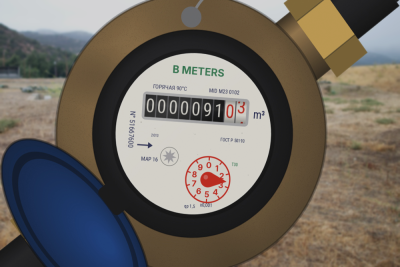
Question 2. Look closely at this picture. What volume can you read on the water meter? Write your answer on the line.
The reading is 91.032 m³
